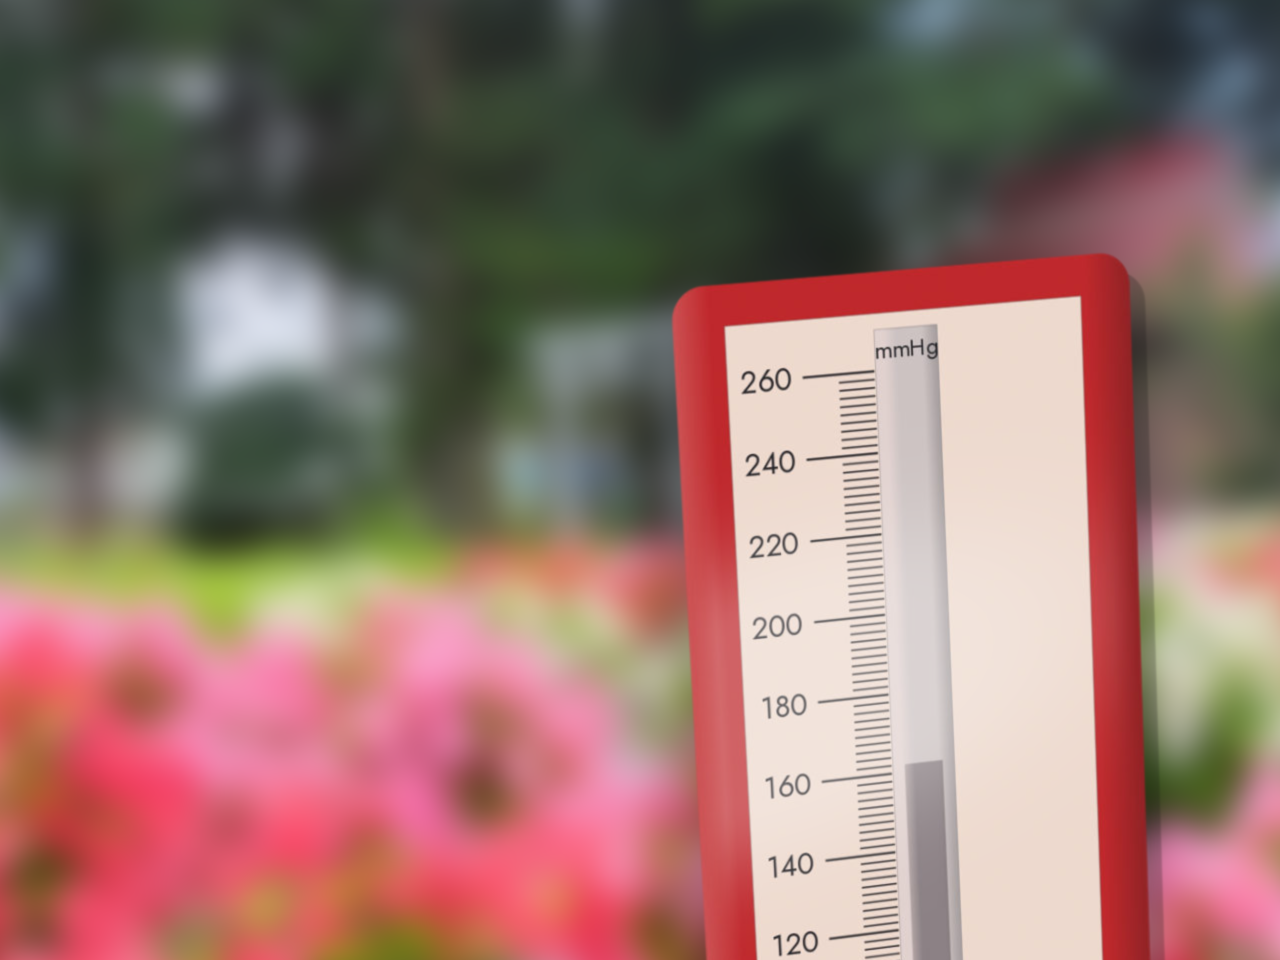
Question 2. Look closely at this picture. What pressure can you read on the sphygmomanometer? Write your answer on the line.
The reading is 162 mmHg
